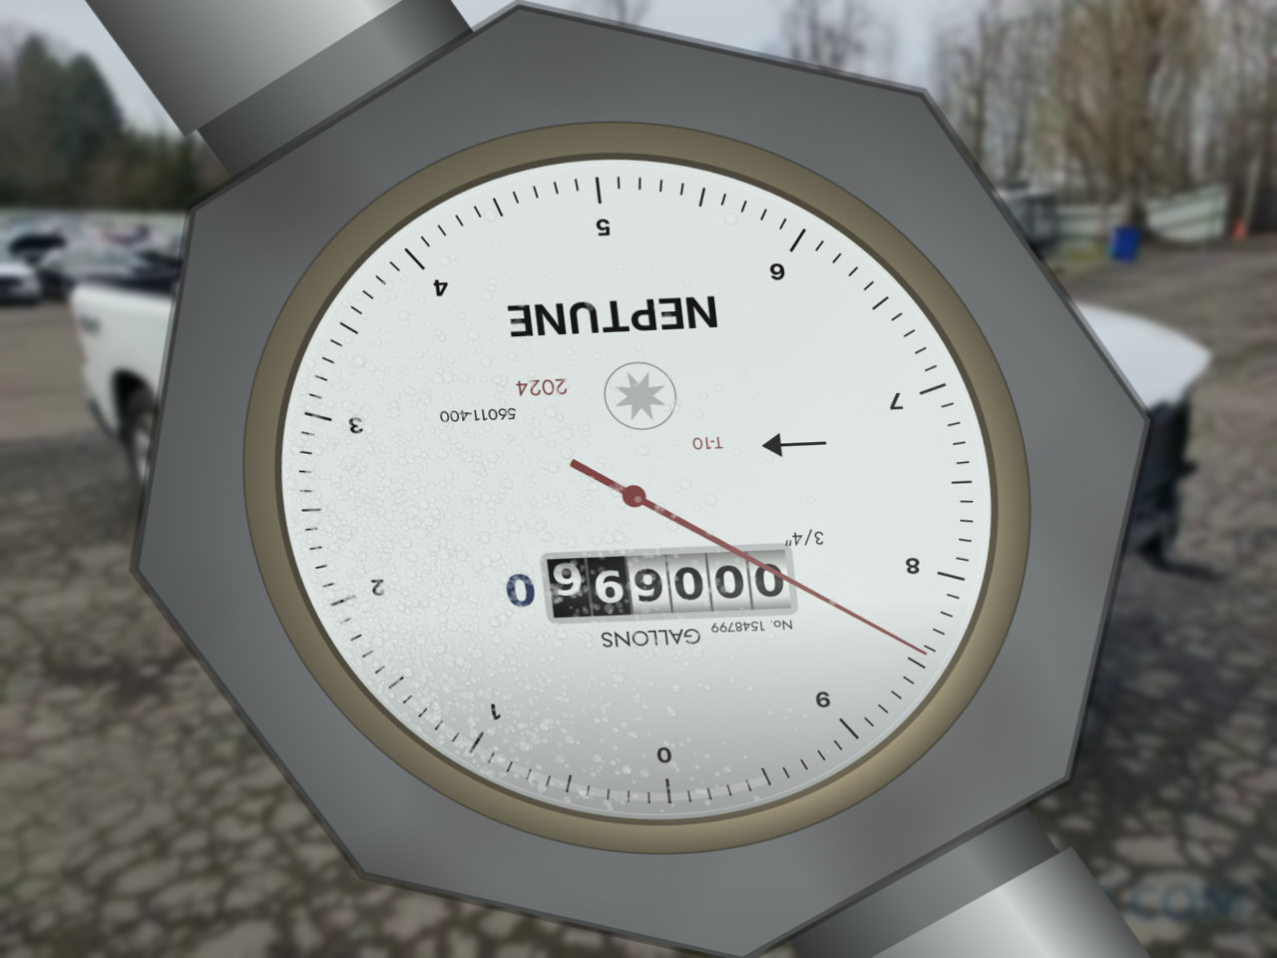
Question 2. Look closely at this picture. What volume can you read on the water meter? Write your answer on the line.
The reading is 6958.4 gal
